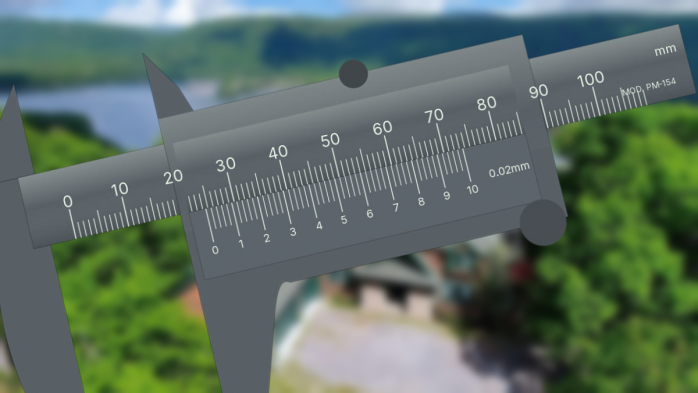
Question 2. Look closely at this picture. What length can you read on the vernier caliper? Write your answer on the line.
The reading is 24.6 mm
